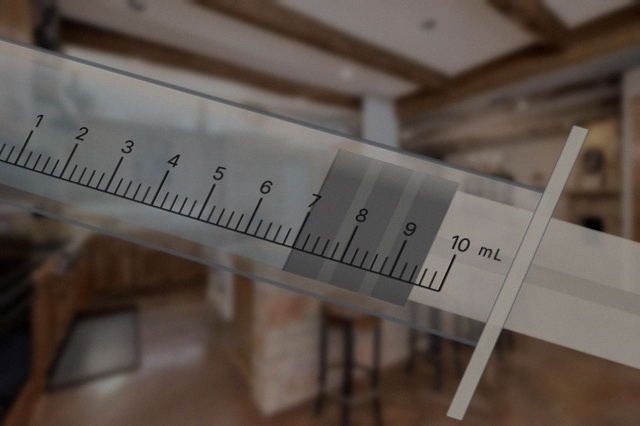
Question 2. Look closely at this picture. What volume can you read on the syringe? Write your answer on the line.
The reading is 7 mL
